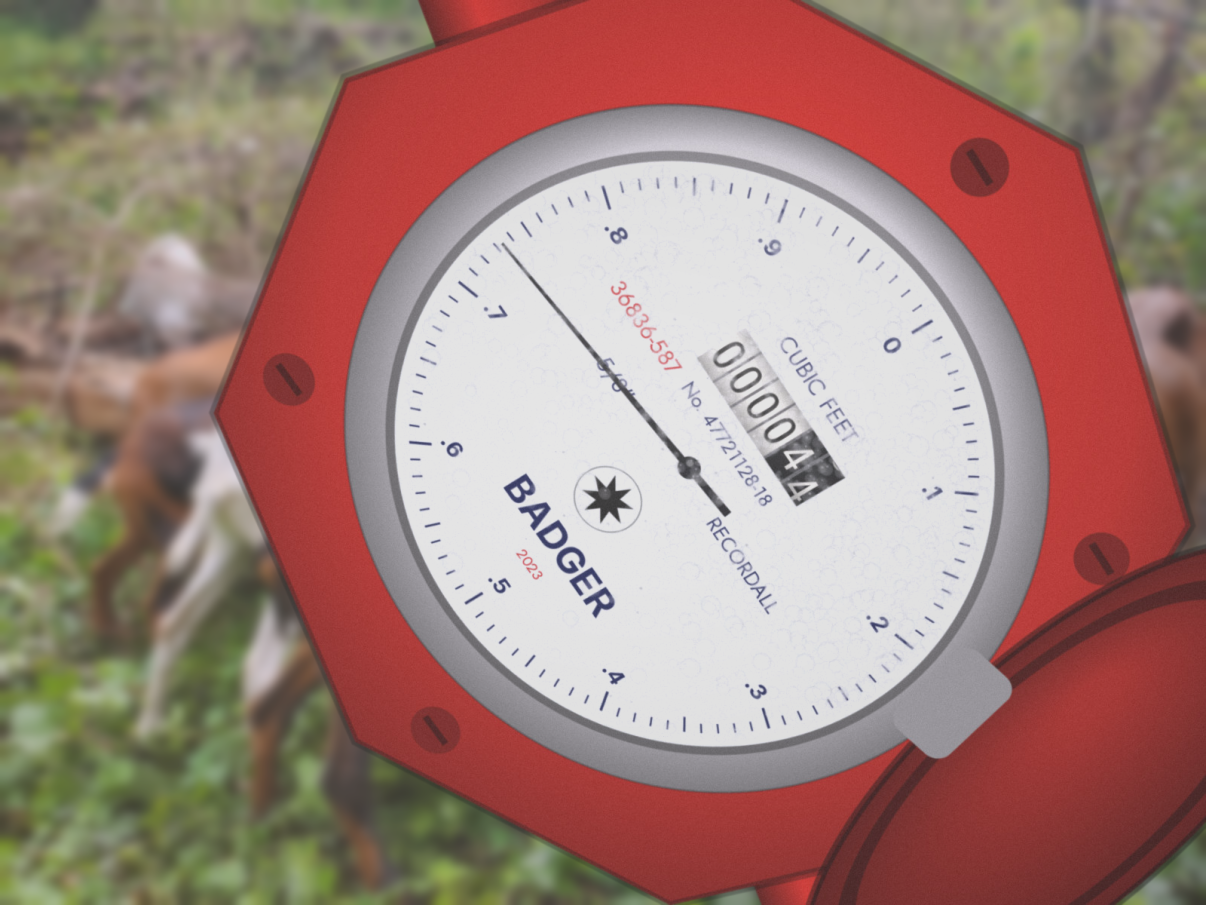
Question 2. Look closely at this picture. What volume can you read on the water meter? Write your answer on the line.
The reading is 43.73 ft³
